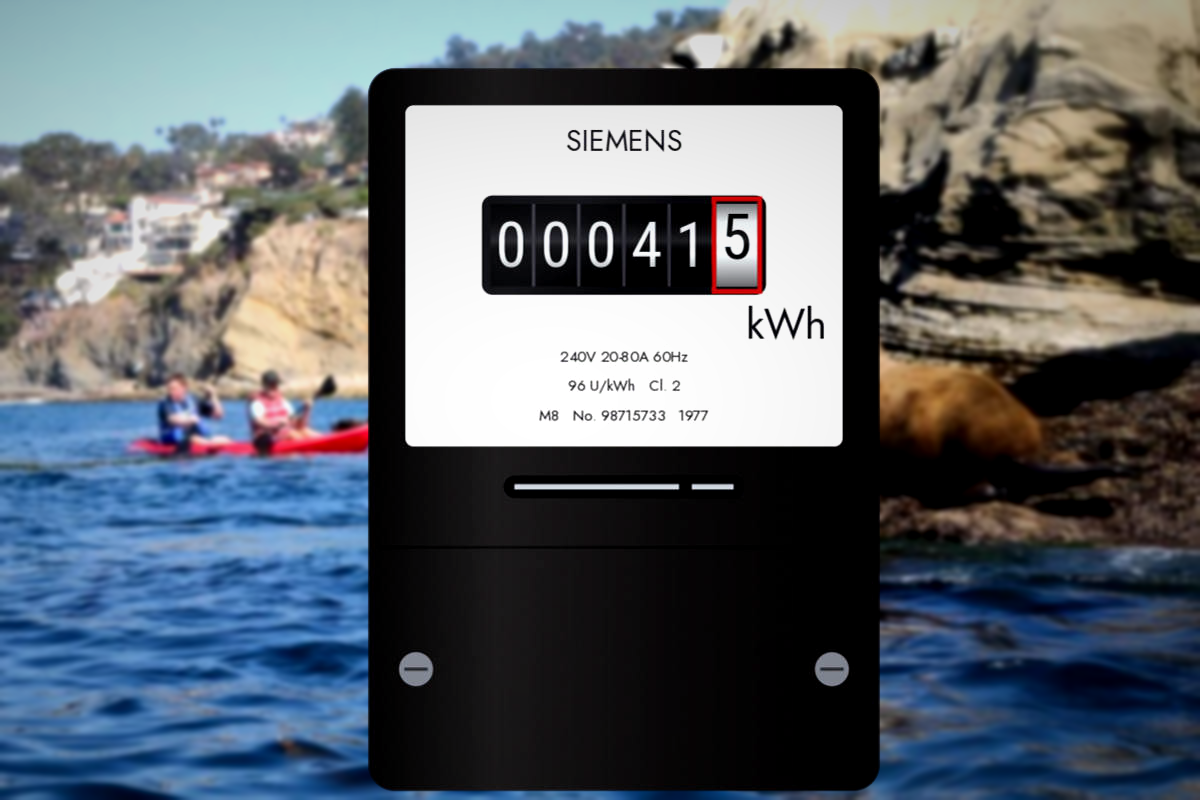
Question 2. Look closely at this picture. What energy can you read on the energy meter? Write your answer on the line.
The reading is 41.5 kWh
